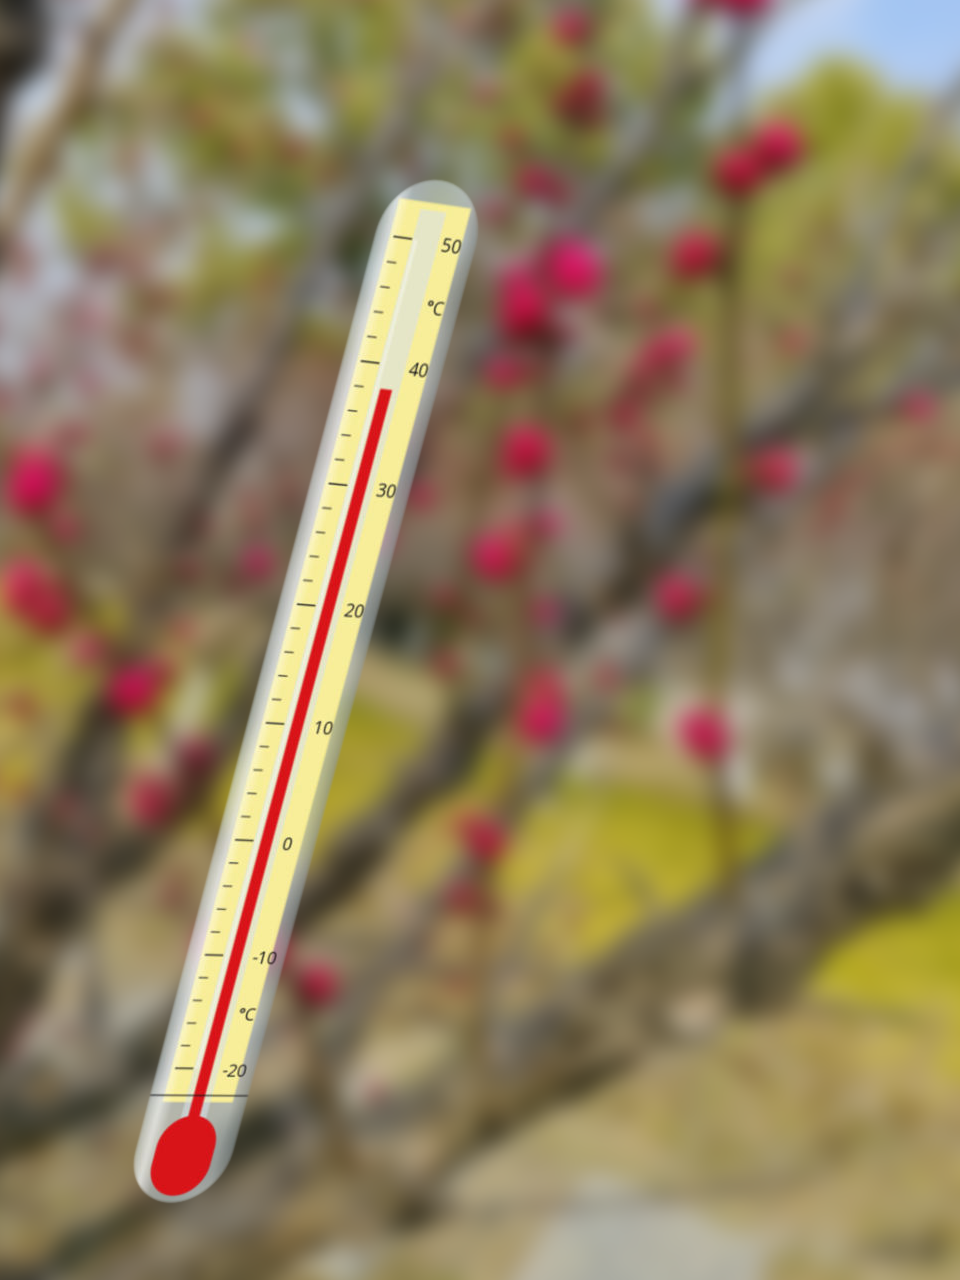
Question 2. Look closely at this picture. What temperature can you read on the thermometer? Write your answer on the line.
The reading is 38 °C
